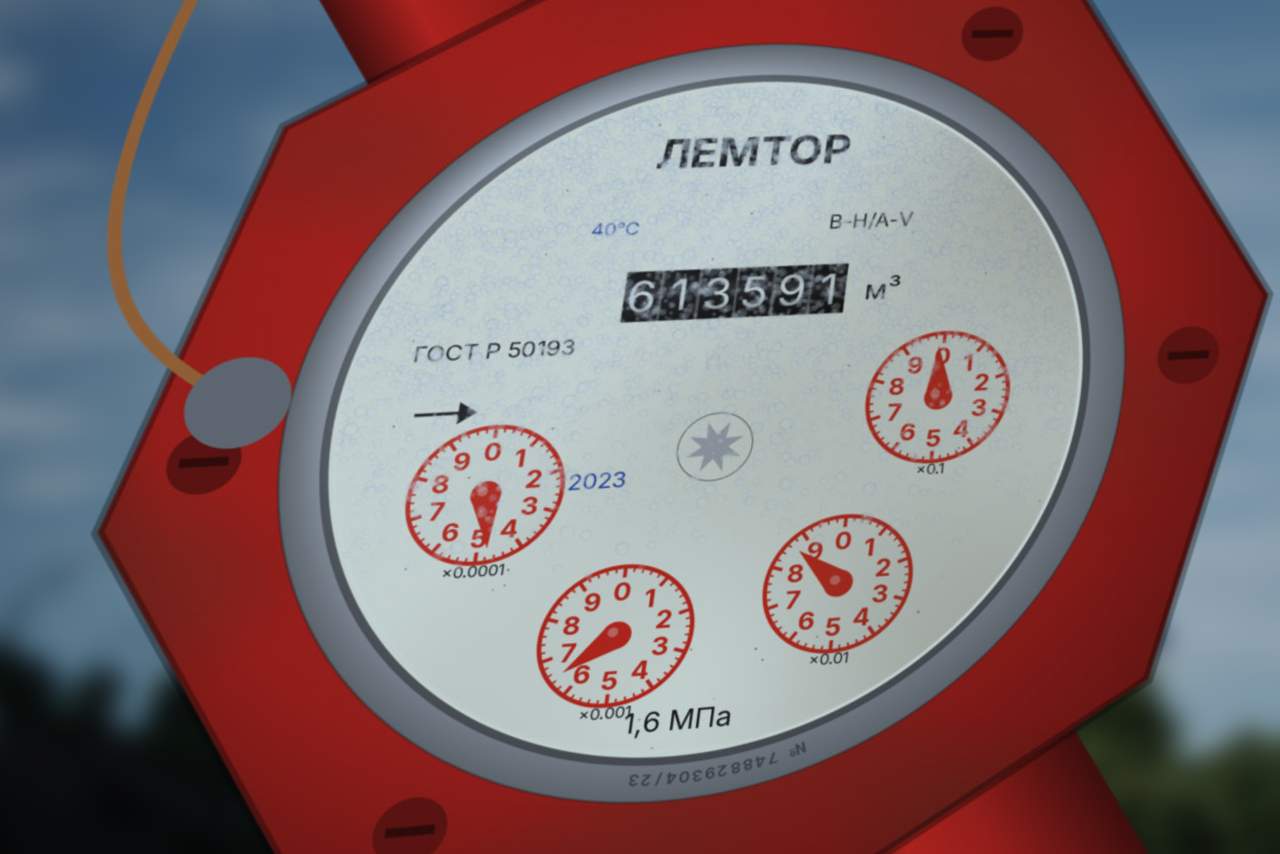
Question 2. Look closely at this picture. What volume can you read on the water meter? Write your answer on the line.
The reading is 613590.9864 m³
